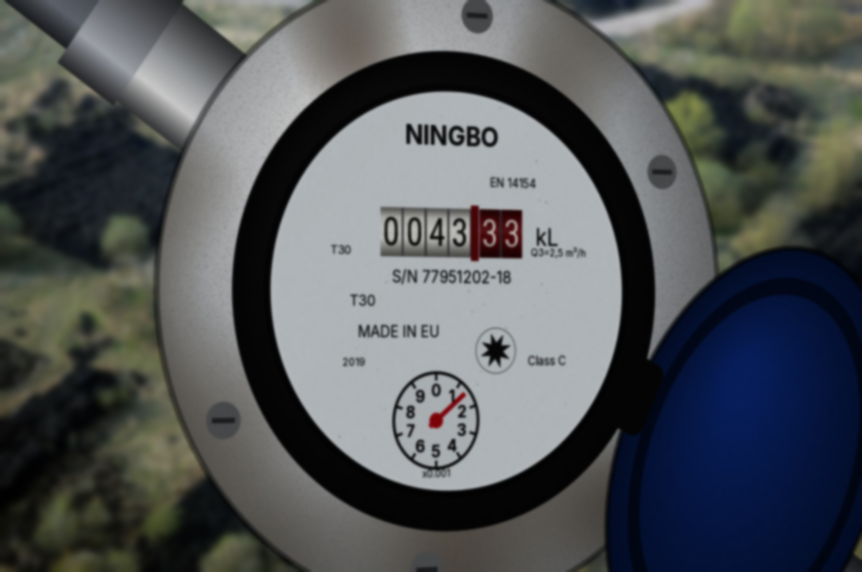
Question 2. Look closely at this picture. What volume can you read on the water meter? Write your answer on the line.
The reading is 43.331 kL
